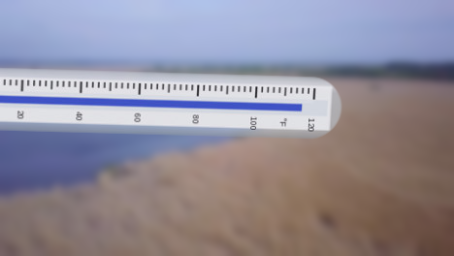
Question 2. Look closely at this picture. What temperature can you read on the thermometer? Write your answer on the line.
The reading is 116 °F
